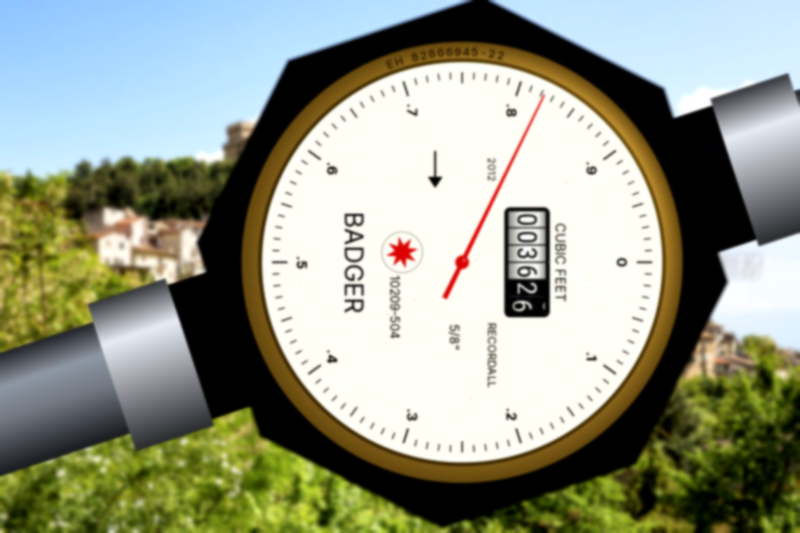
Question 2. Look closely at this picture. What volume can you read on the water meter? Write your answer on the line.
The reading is 3625.82 ft³
